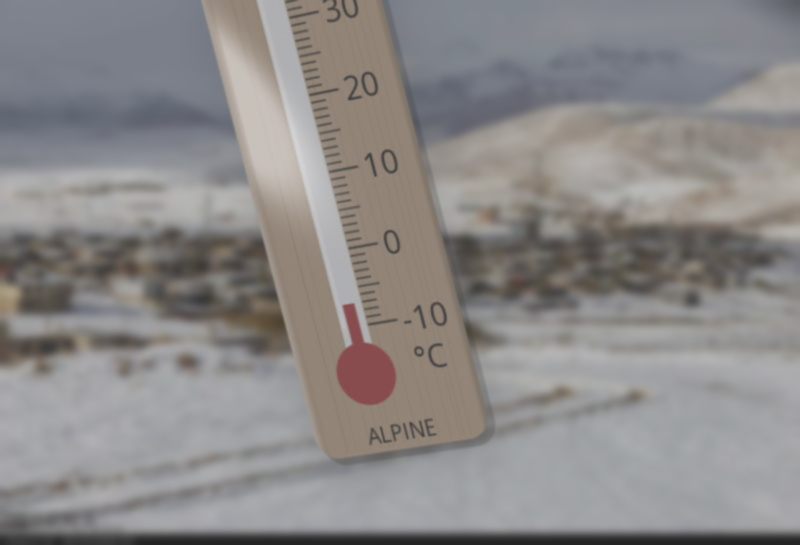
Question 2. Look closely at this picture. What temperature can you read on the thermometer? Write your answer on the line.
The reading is -7 °C
